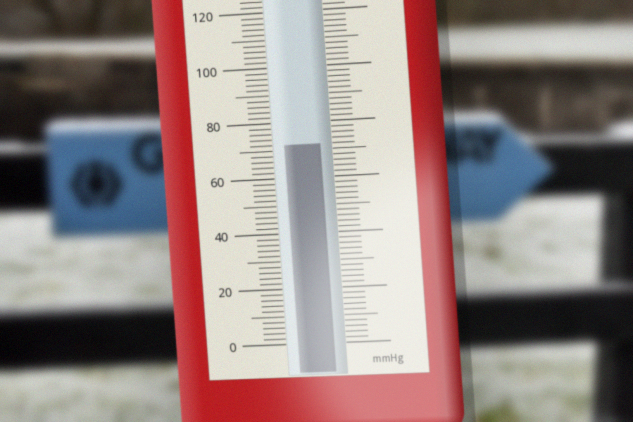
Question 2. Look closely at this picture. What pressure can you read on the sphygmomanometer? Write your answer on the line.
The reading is 72 mmHg
